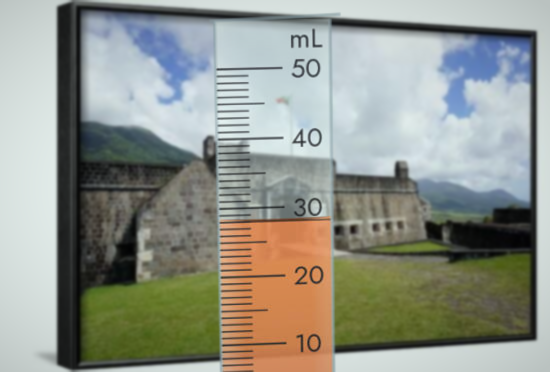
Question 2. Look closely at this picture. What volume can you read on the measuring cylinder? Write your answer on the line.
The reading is 28 mL
